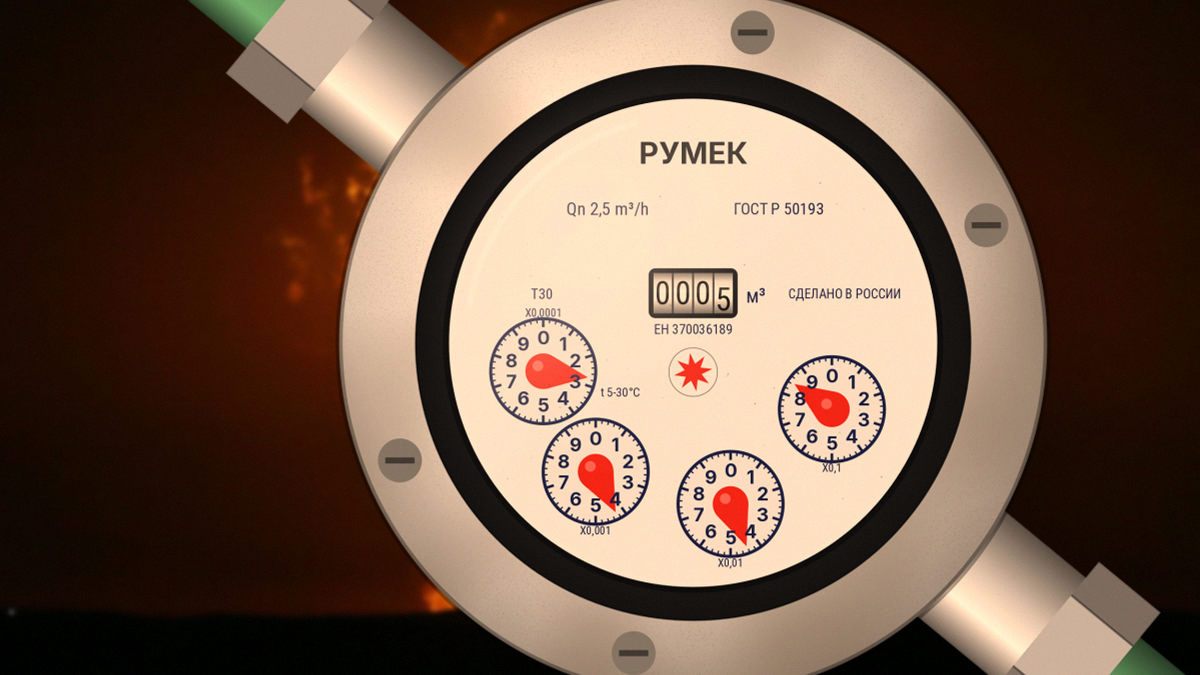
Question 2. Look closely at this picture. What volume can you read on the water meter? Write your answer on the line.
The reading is 4.8442 m³
